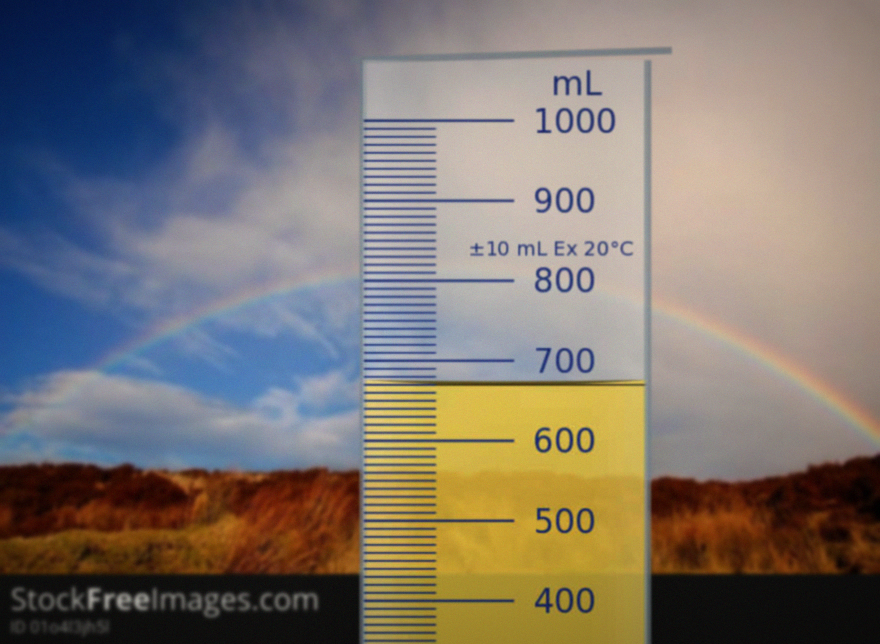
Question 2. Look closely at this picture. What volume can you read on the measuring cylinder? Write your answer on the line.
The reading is 670 mL
